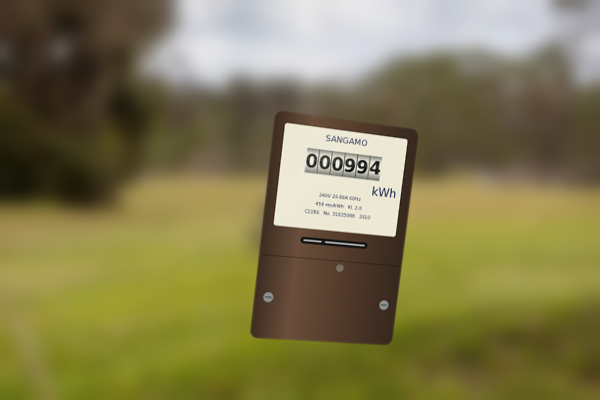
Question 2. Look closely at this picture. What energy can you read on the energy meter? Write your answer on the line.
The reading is 994 kWh
